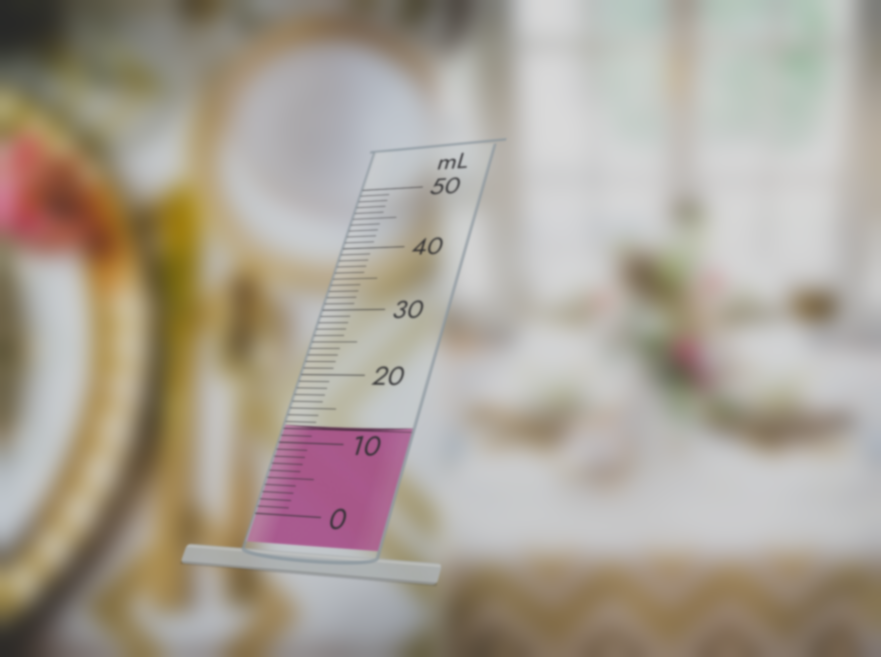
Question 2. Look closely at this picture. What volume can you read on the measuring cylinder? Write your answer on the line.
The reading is 12 mL
